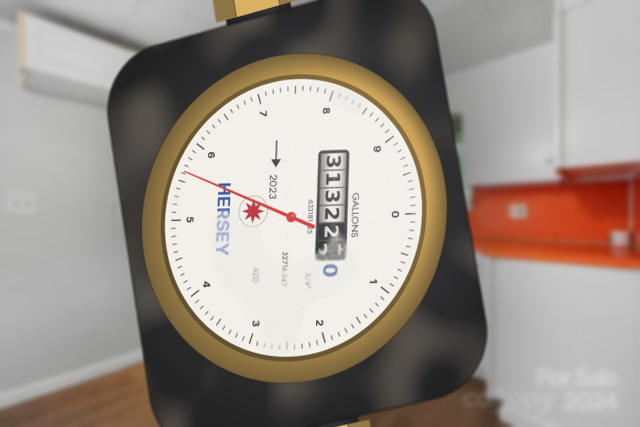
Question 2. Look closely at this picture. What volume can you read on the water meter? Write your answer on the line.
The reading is 3132215.6 gal
